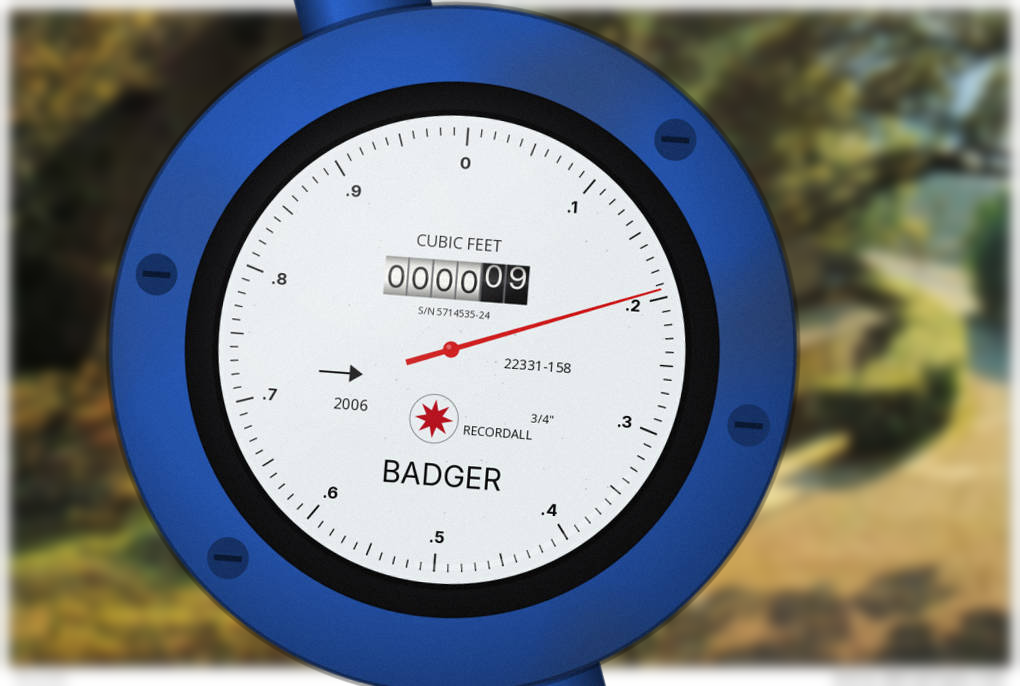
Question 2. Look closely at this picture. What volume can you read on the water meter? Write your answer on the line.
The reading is 9.19 ft³
